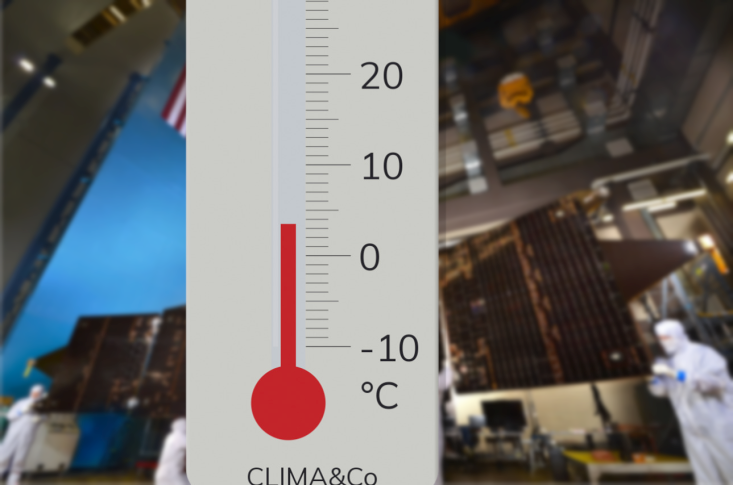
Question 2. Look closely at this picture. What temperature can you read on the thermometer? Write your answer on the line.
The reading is 3.5 °C
